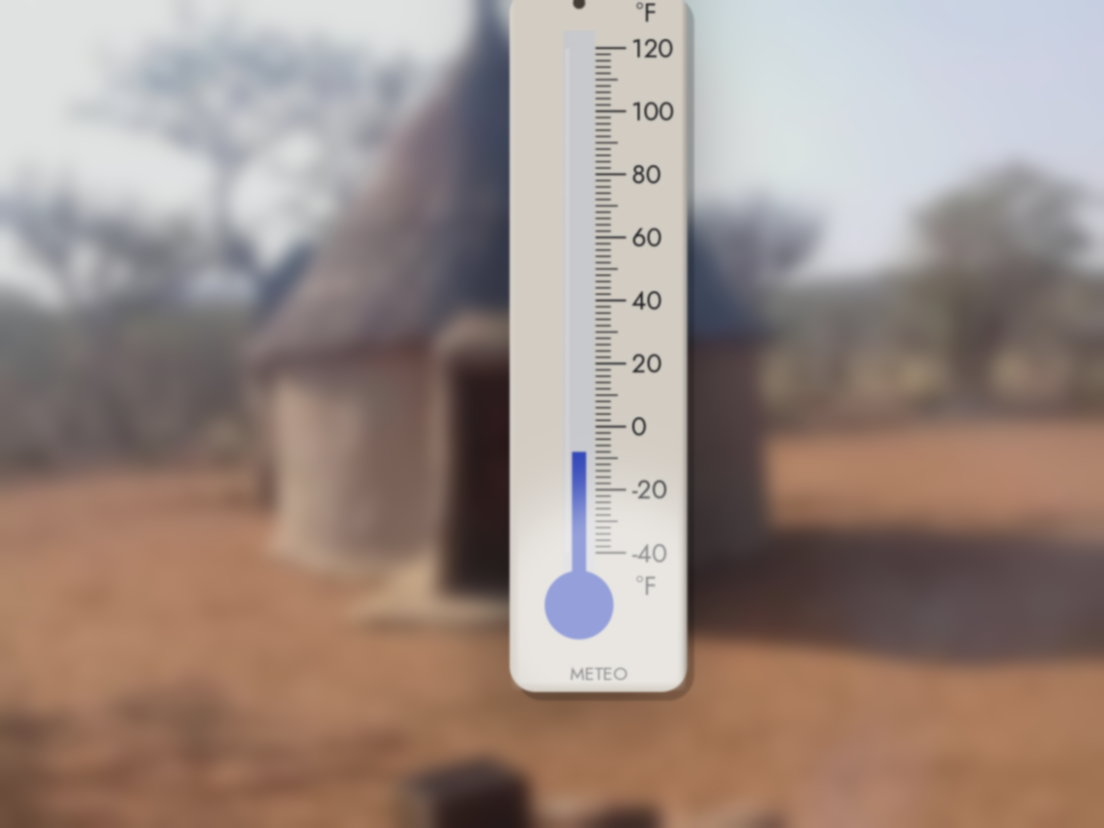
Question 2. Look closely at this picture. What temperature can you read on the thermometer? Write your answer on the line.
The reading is -8 °F
